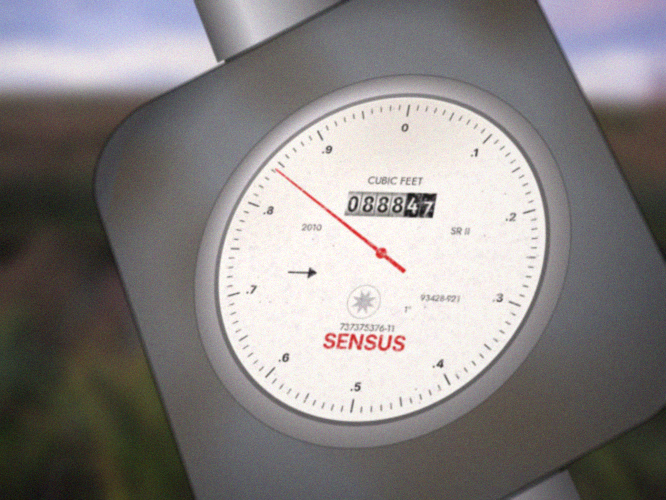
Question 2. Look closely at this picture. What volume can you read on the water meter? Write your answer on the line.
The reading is 88846.84 ft³
